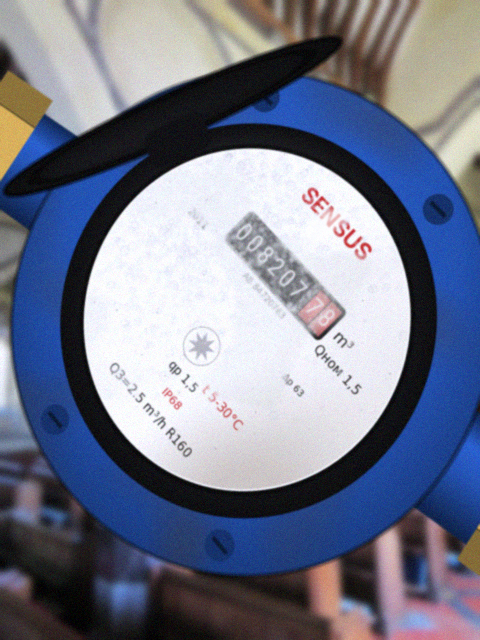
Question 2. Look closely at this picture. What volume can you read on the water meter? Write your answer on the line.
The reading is 8207.78 m³
